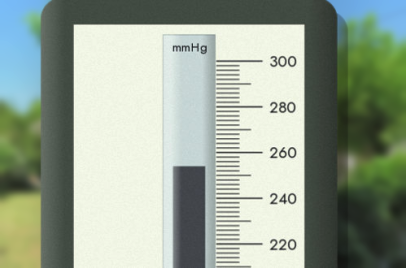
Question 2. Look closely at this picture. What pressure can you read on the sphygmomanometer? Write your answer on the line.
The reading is 254 mmHg
